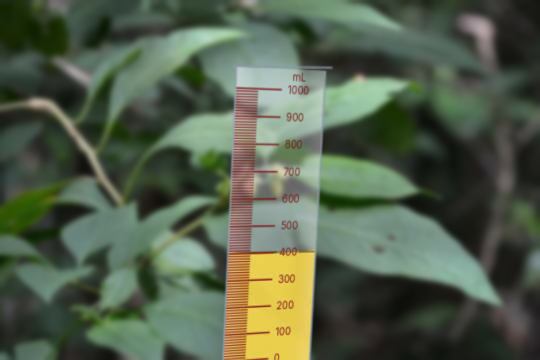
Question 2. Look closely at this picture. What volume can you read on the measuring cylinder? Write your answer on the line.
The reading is 400 mL
